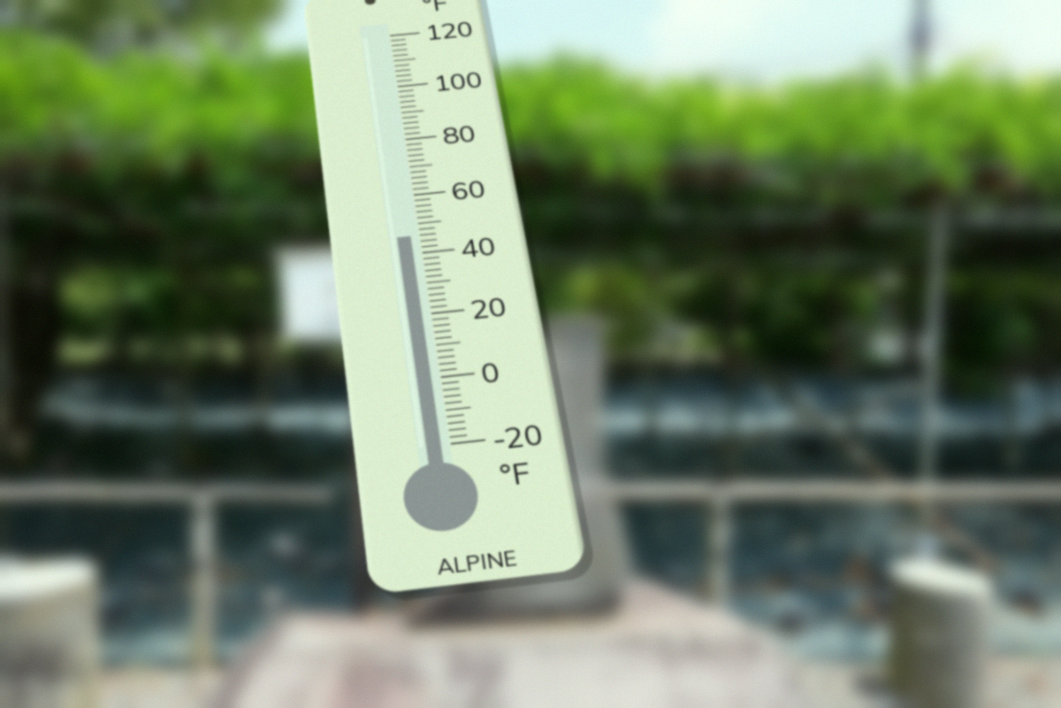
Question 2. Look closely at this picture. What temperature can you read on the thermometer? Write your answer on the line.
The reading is 46 °F
